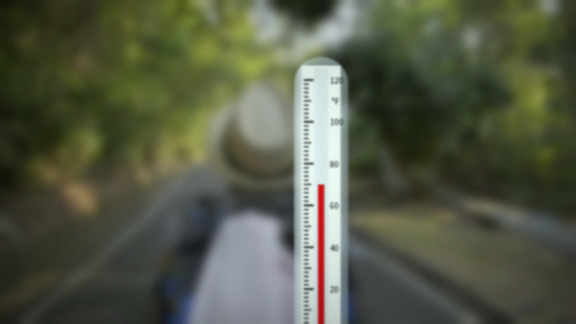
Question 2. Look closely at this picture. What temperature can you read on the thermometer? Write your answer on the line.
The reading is 70 °F
